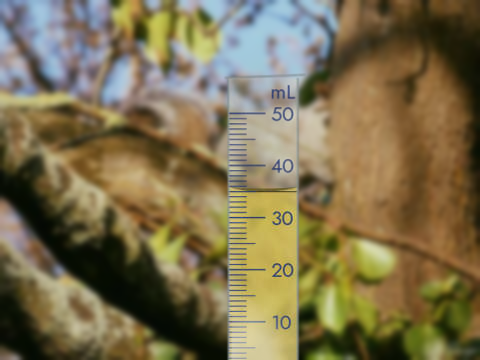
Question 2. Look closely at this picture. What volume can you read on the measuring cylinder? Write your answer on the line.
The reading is 35 mL
